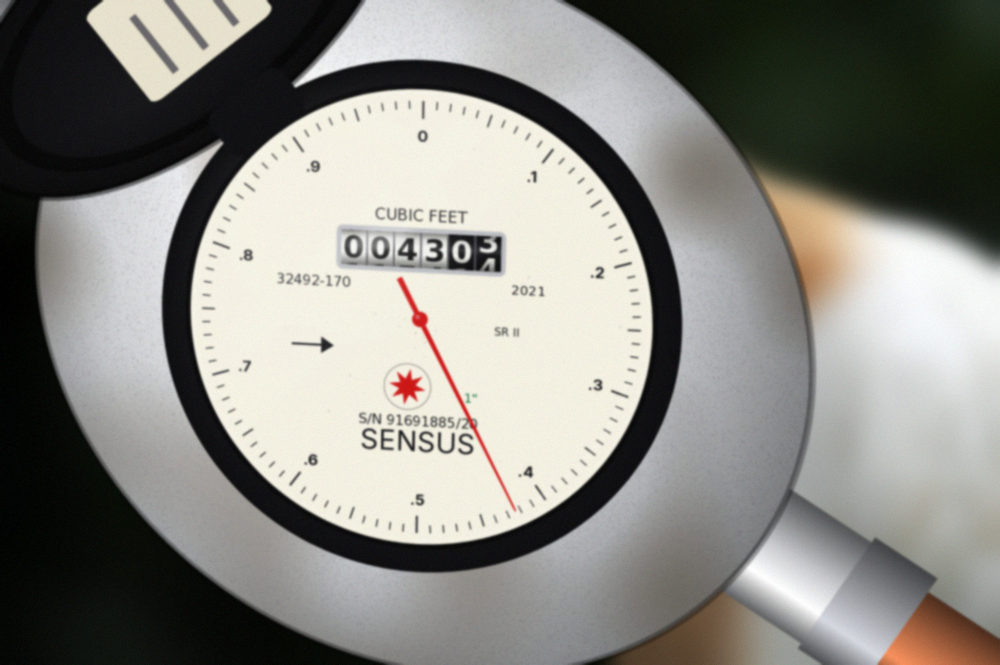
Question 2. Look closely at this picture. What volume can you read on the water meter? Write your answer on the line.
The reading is 4303.42 ft³
